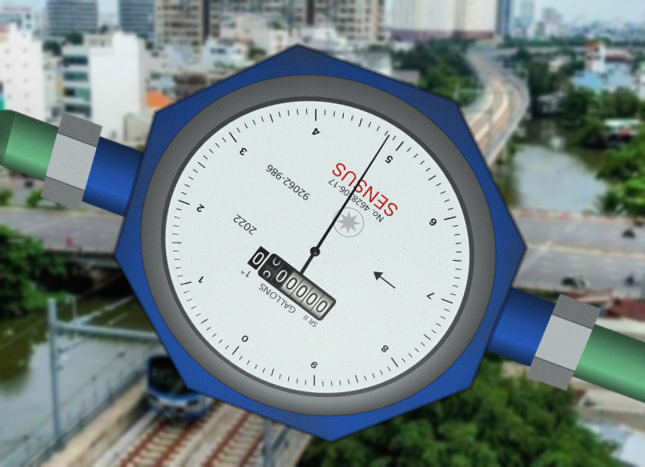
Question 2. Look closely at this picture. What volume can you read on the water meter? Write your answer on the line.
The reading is 84.8 gal
